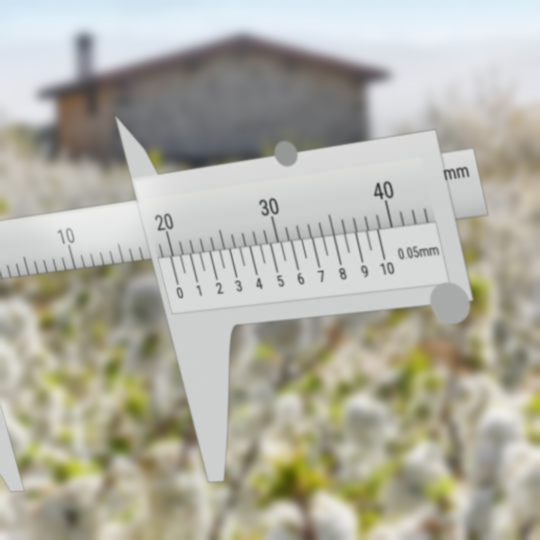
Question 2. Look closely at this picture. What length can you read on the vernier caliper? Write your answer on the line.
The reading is 19.8 mm
